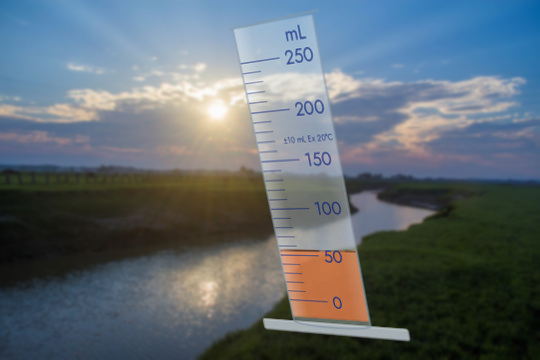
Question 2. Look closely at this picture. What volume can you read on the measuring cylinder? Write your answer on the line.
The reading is 55 mL
